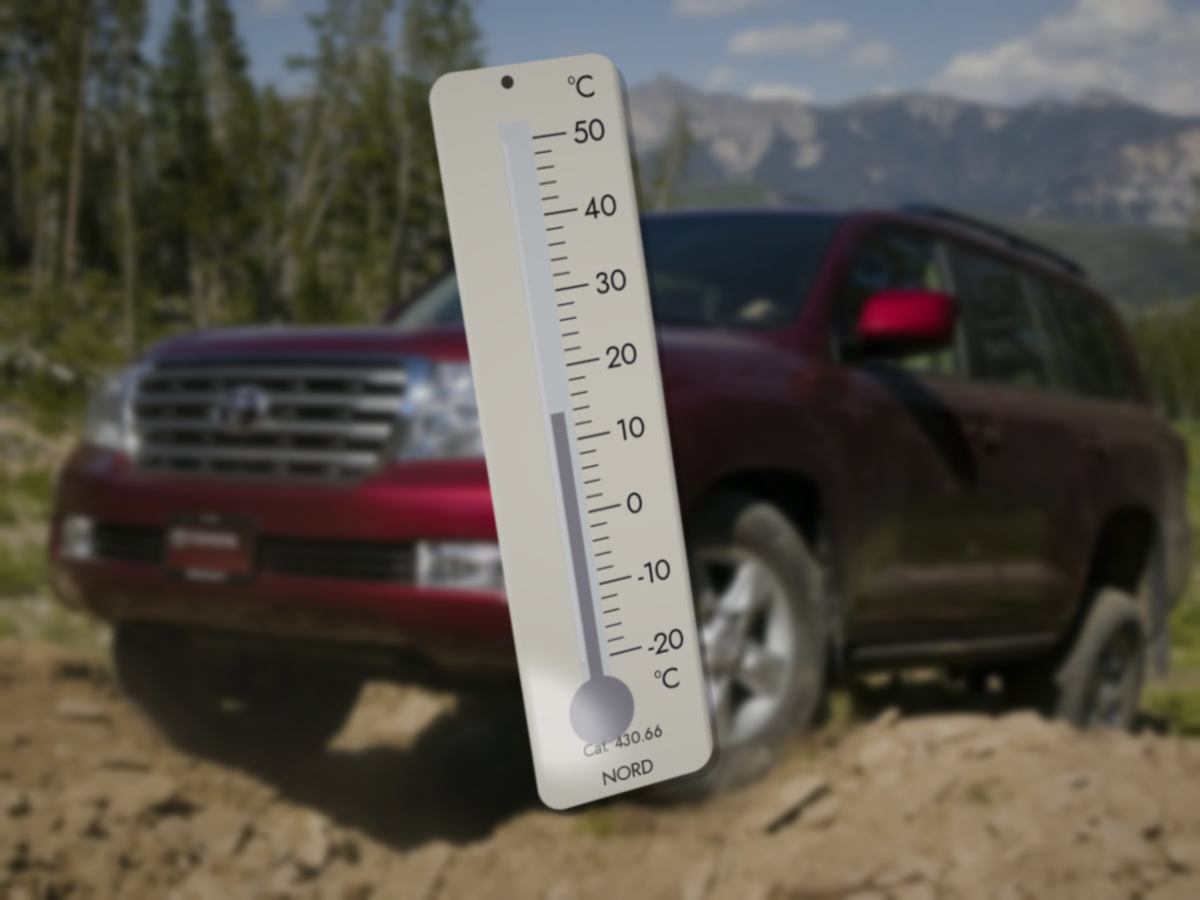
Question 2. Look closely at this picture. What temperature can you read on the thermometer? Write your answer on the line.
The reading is 14 °C
